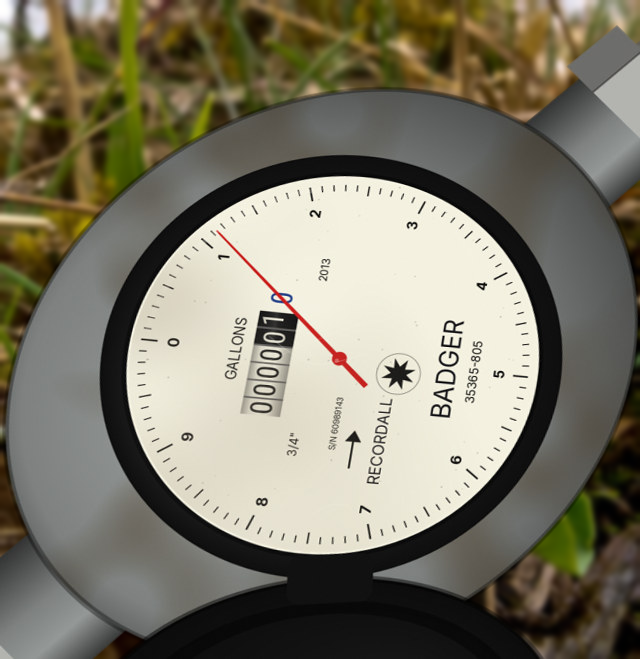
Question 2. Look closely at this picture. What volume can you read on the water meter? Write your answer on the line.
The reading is 11.1 gal
